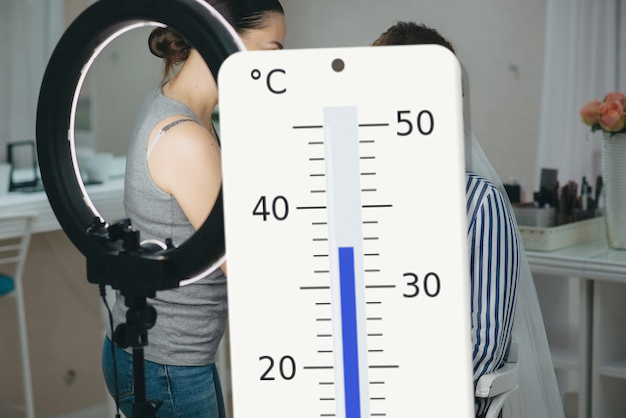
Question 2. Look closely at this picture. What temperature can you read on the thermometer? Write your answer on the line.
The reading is 35 °C
